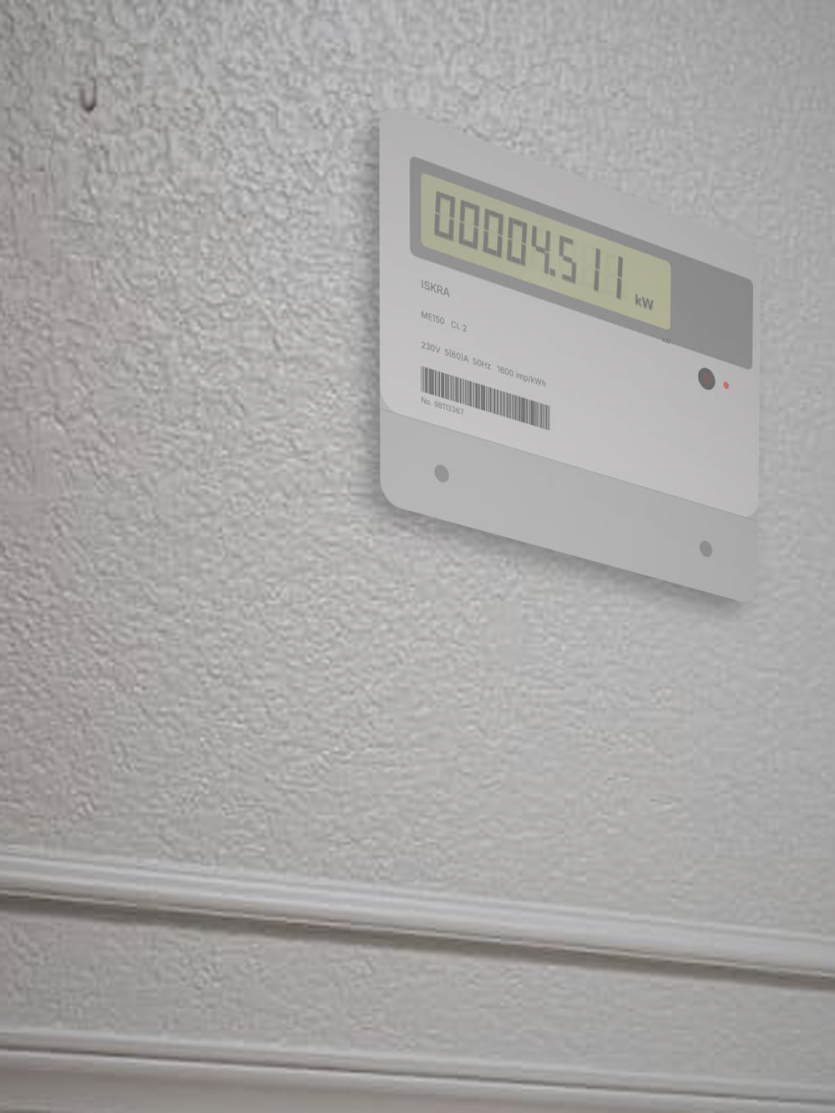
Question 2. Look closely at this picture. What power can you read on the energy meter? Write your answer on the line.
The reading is 4.511 kW
